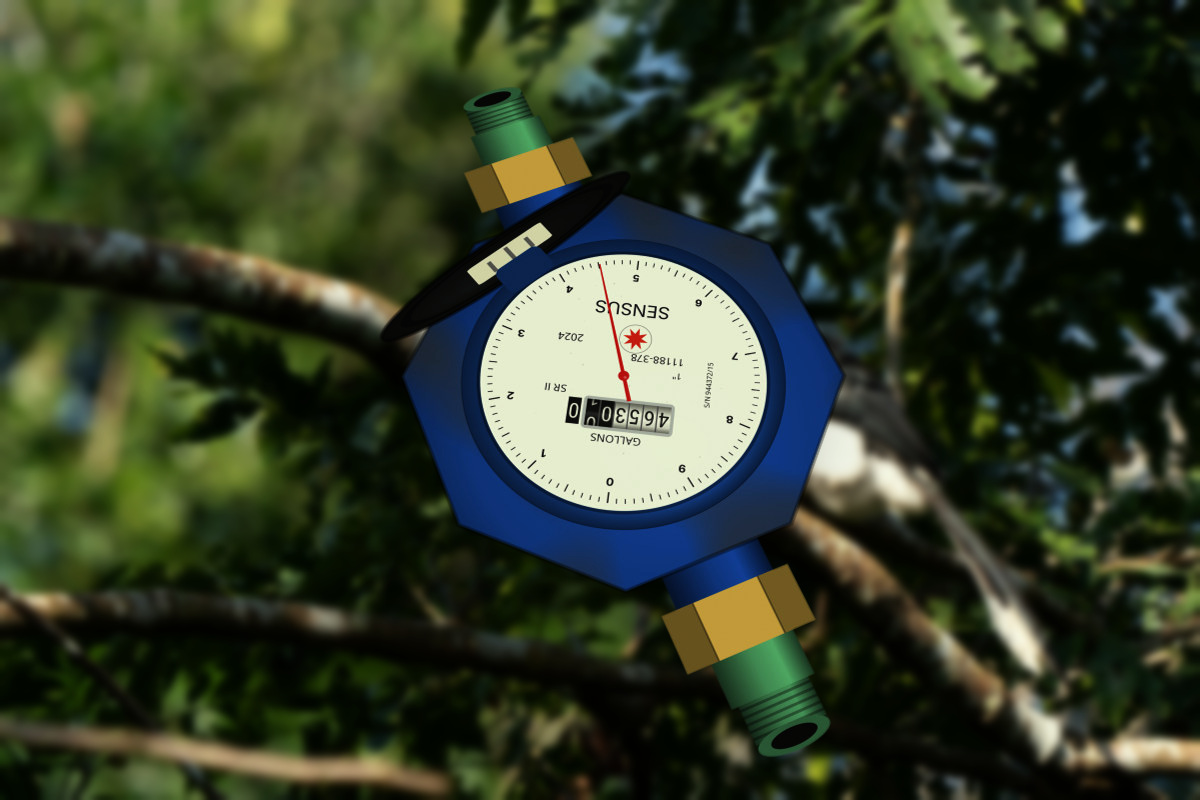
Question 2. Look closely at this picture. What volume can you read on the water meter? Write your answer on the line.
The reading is 4653004.5 gal
